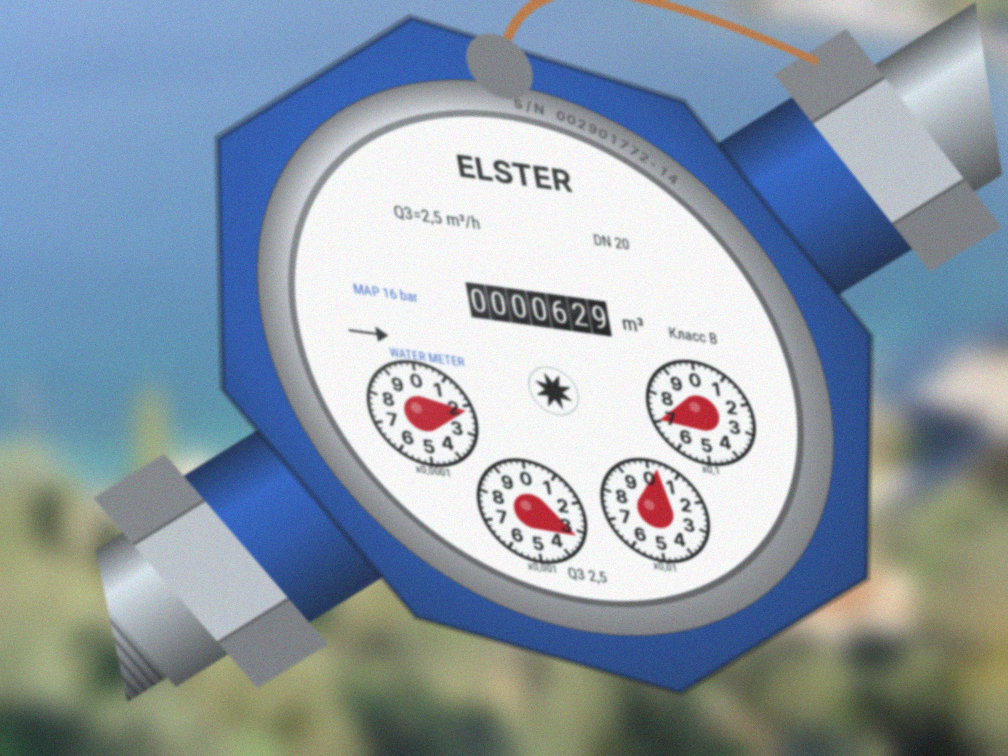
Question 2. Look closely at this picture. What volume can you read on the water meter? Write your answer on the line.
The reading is 629.7032 m³
